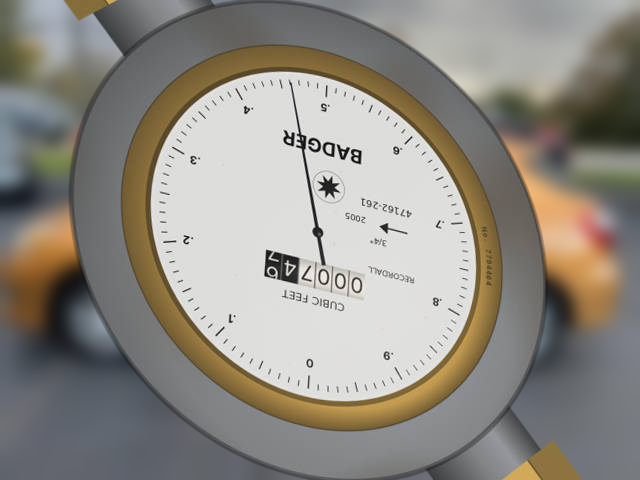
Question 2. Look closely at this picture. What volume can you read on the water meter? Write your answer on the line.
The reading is 746.46 ft³
